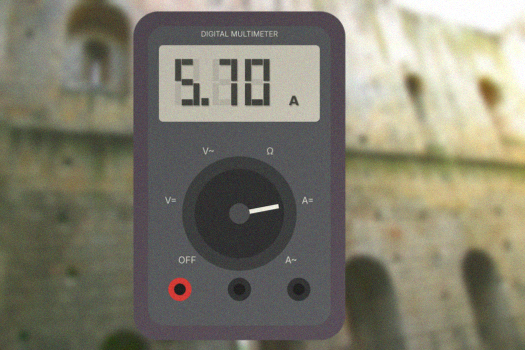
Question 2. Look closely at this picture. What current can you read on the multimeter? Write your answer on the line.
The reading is 5.70 A
